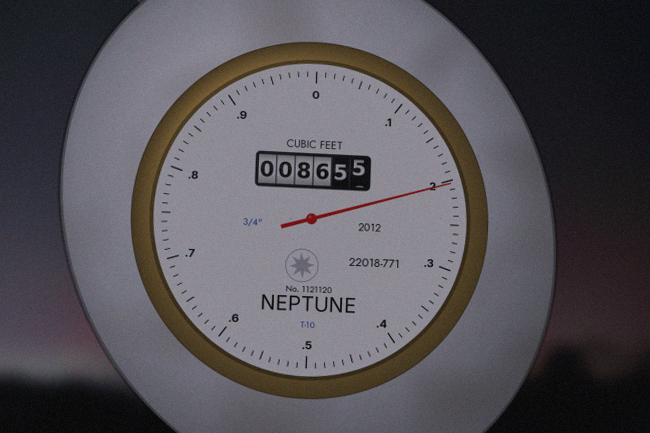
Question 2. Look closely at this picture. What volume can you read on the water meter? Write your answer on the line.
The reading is 8655.20 ft³
